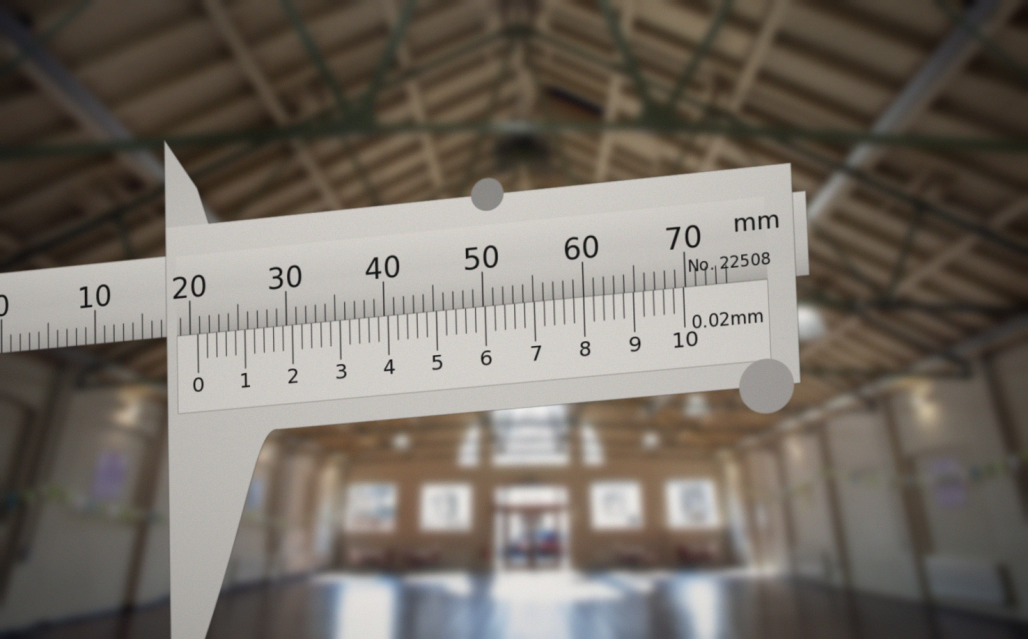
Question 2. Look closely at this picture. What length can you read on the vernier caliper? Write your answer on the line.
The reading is 20.8 mm
